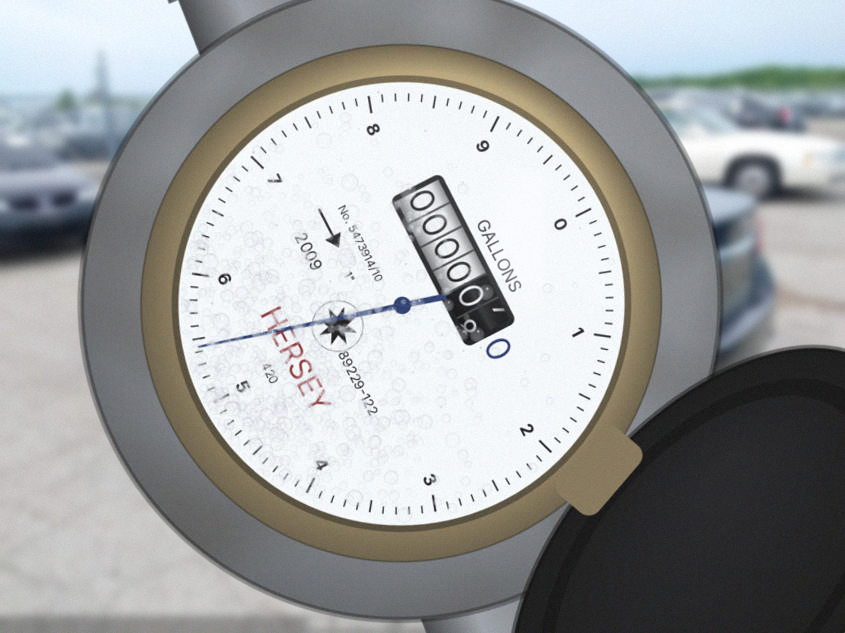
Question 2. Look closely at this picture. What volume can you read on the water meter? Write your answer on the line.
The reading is 75.4 gal
